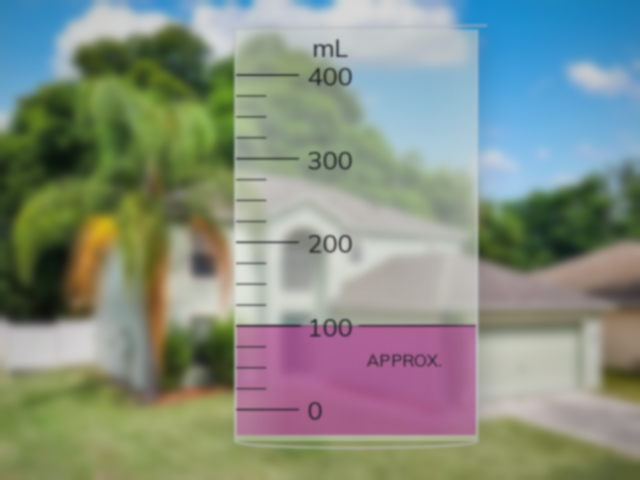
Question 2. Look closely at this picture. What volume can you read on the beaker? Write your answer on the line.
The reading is 100 mL
